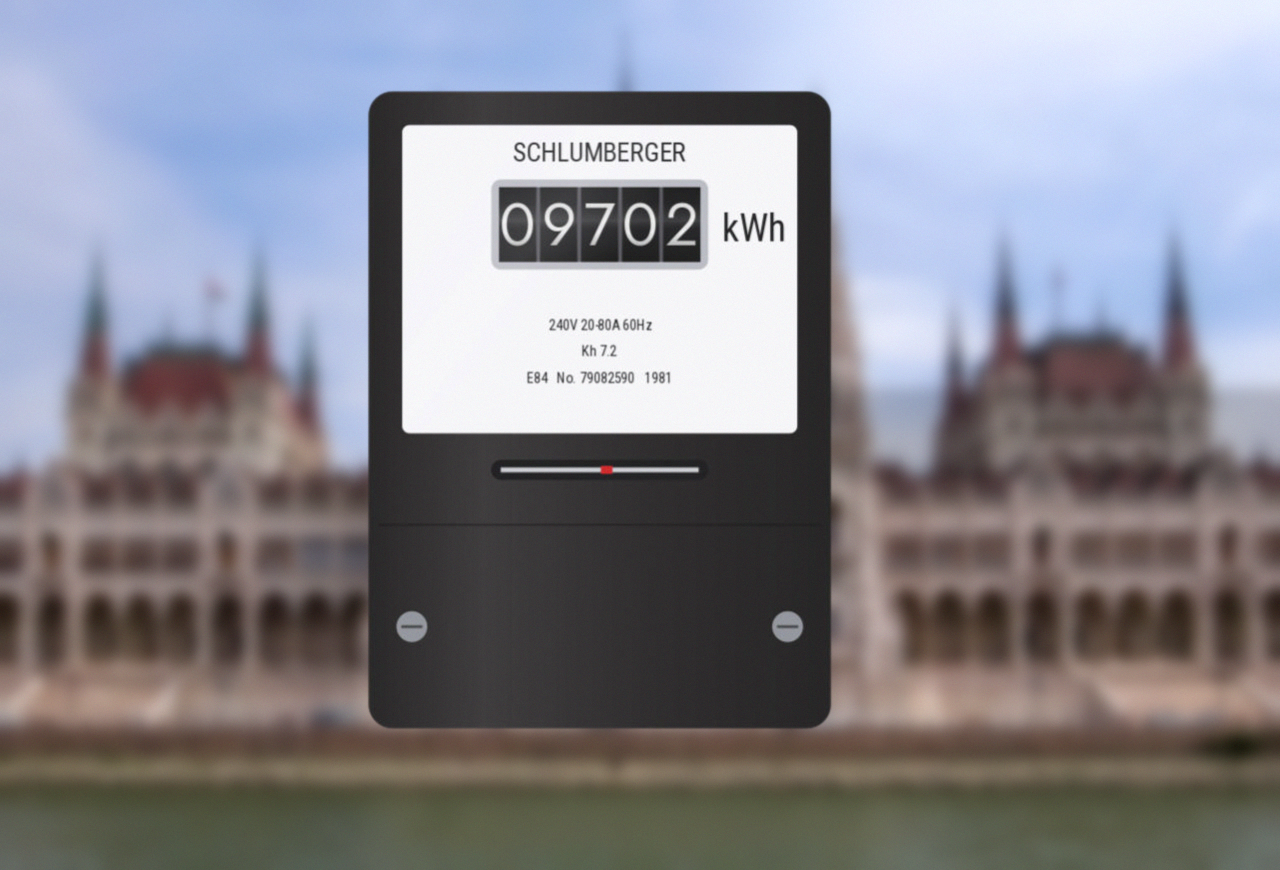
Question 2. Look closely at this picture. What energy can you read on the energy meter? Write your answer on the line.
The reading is 9702 kWh
